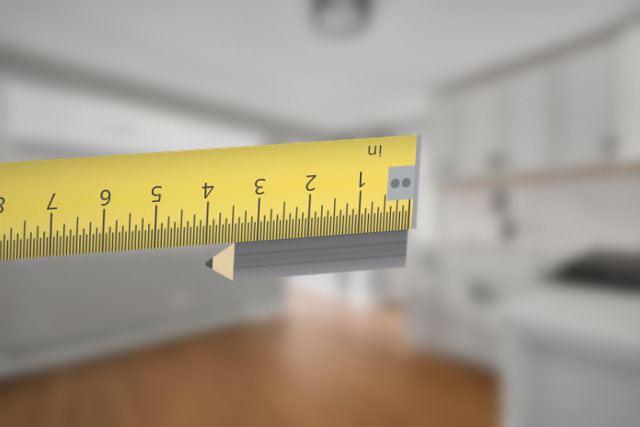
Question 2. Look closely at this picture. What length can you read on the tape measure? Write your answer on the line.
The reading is 4 in
